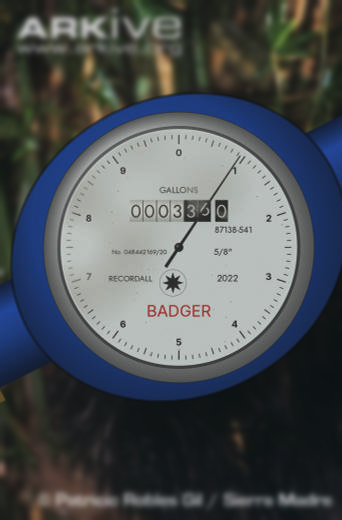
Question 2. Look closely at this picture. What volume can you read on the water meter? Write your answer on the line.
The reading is 3360.9 gal
